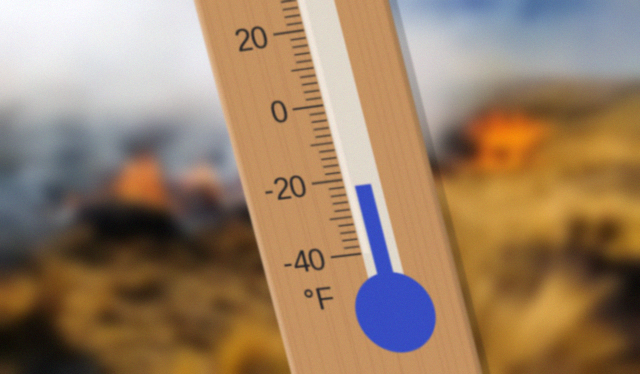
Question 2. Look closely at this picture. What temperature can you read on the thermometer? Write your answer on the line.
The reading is -22 °F
